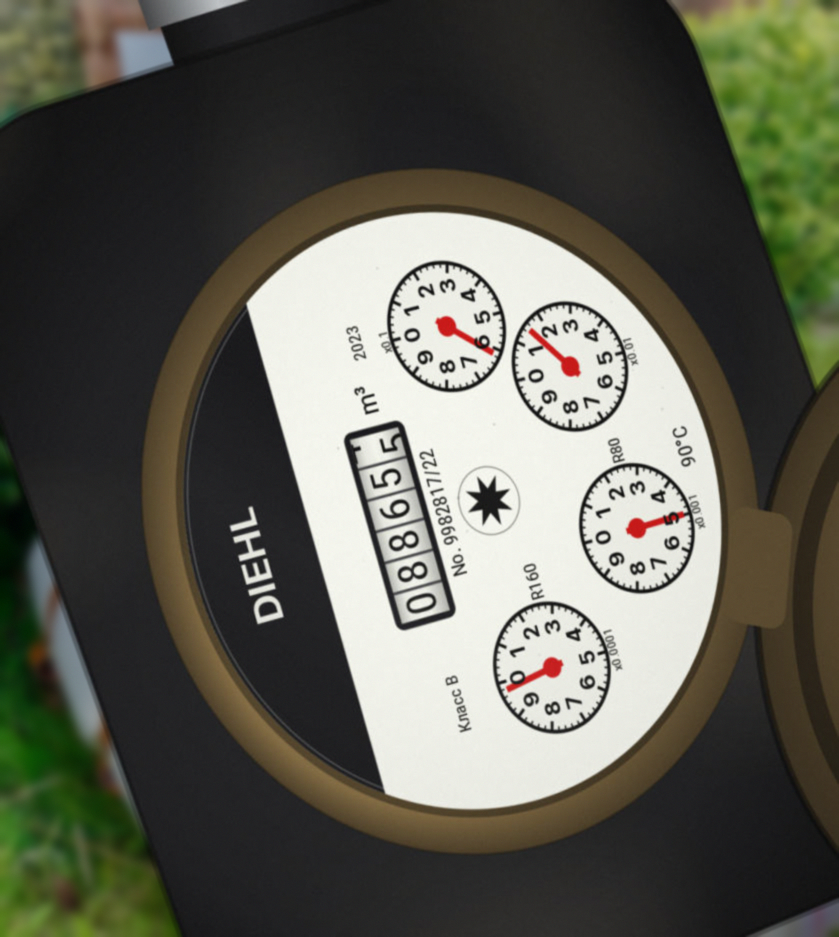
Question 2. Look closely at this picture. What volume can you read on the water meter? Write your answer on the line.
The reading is 88654.6149 m³
